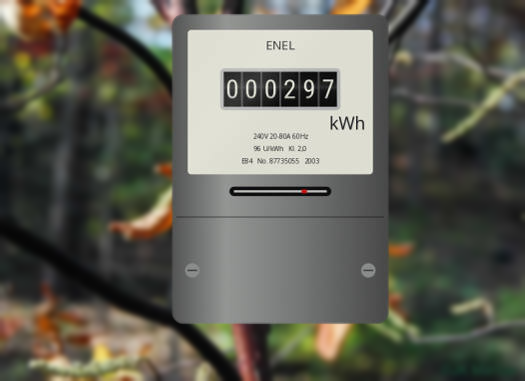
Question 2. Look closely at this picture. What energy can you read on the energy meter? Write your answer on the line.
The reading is 297 kWh
